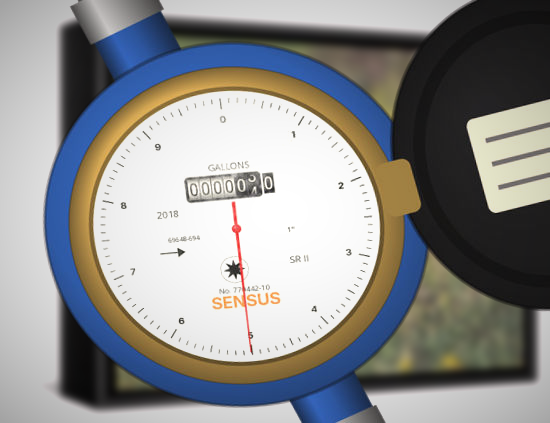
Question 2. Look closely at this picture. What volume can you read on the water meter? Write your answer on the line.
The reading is 35.0 gal
